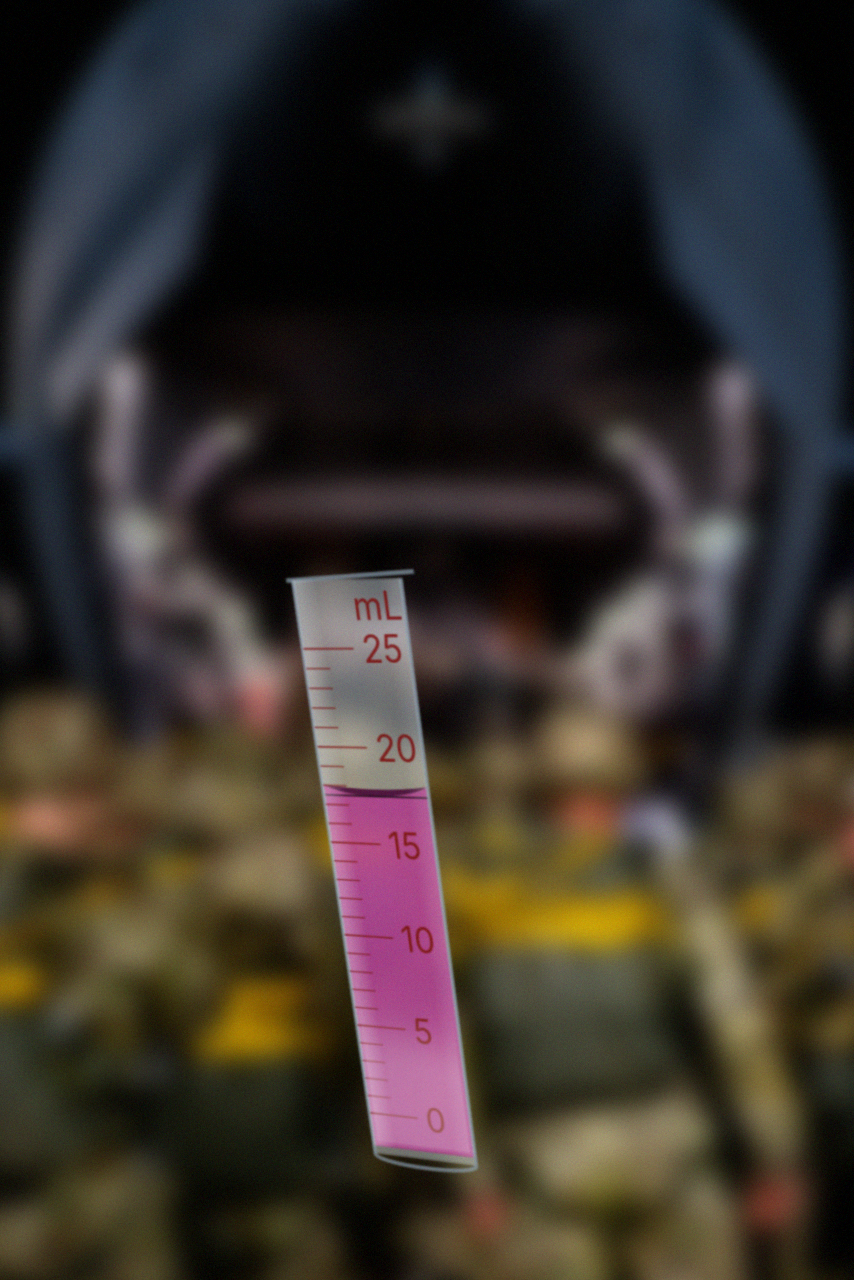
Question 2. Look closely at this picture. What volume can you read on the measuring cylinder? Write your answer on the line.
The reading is 17.5 mL
